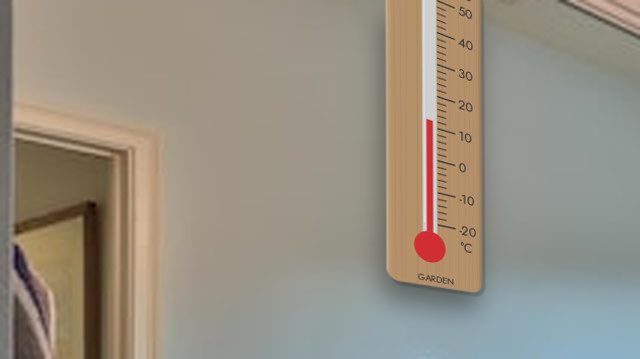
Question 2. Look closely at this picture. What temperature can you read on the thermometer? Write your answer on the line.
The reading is 12 °C
